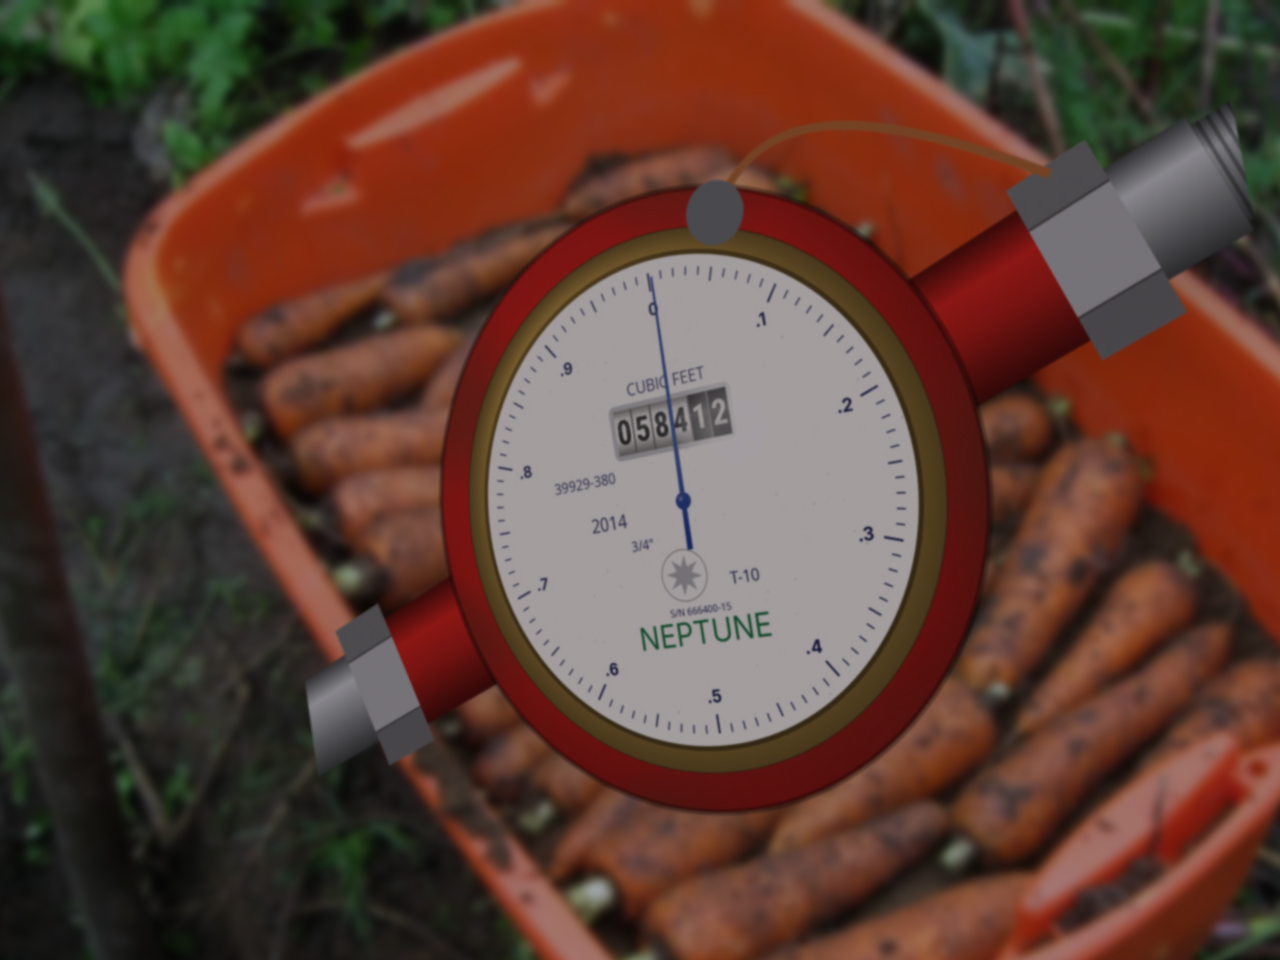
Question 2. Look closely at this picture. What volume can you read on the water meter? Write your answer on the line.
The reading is 58412.00 ft³
